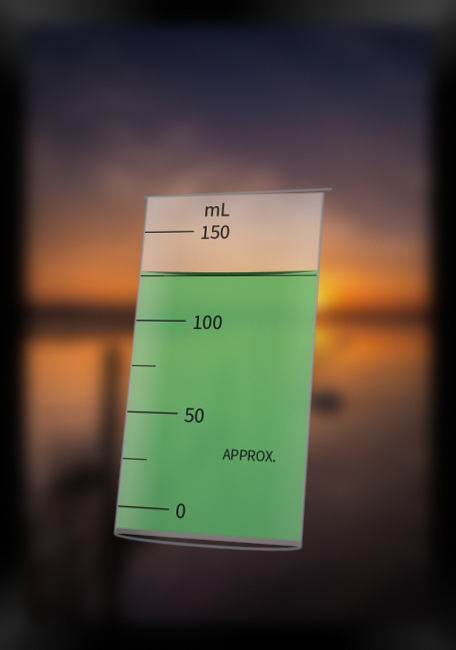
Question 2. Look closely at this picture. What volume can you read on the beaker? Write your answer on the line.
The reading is 125 mL
